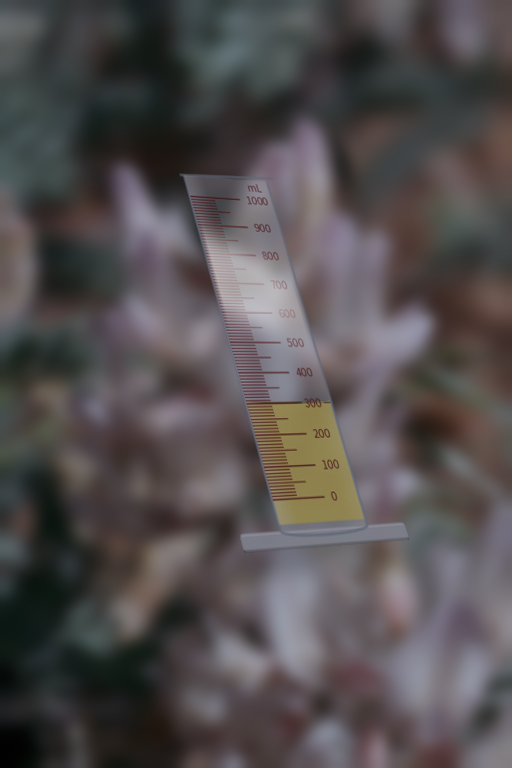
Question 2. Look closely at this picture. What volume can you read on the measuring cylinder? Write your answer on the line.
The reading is 300 mL
